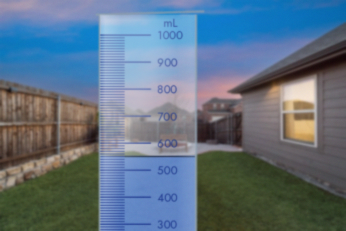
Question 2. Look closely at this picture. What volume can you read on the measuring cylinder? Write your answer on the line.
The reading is 550 mL
